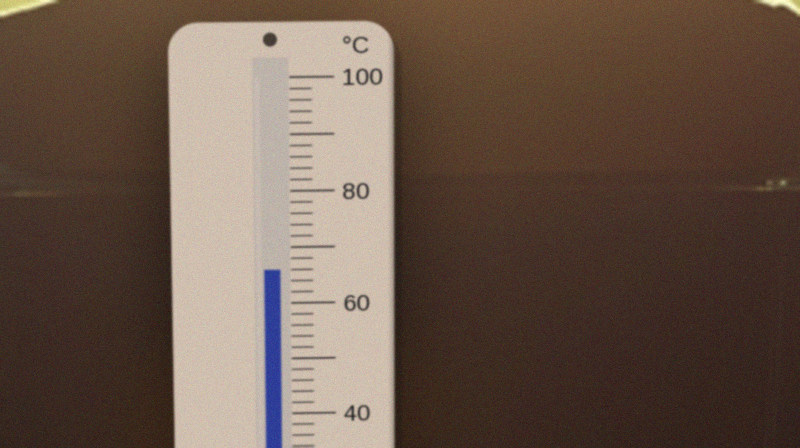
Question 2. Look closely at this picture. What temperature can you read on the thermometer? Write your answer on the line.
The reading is 66 °C
